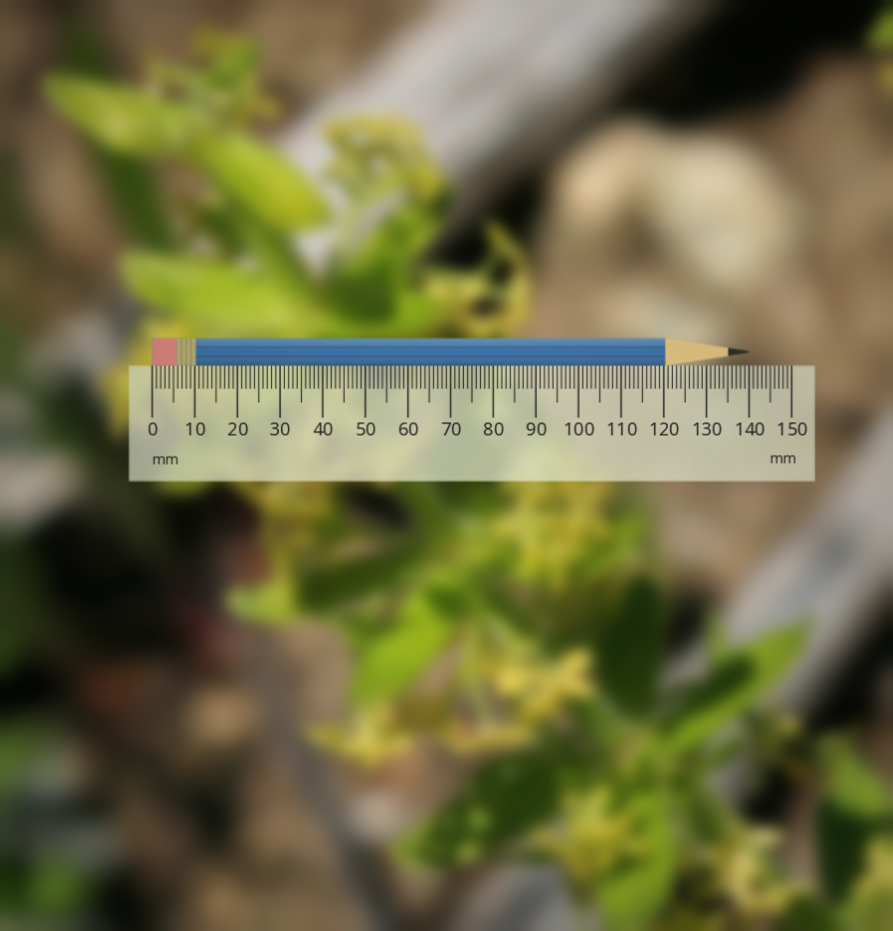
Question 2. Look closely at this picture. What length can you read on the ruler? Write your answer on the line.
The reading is 140 mm
